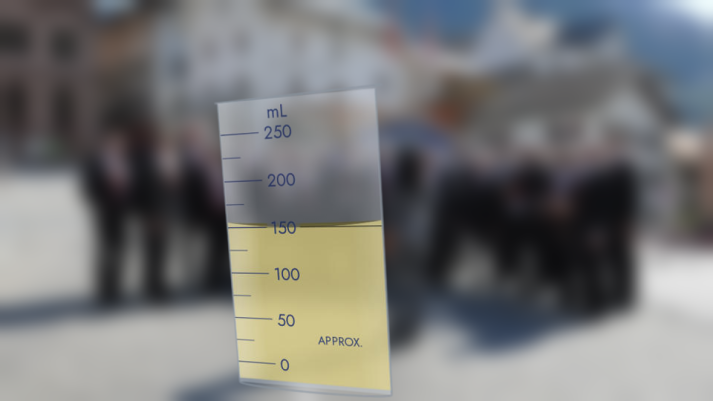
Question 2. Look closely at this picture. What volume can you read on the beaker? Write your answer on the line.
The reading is 150 mL
